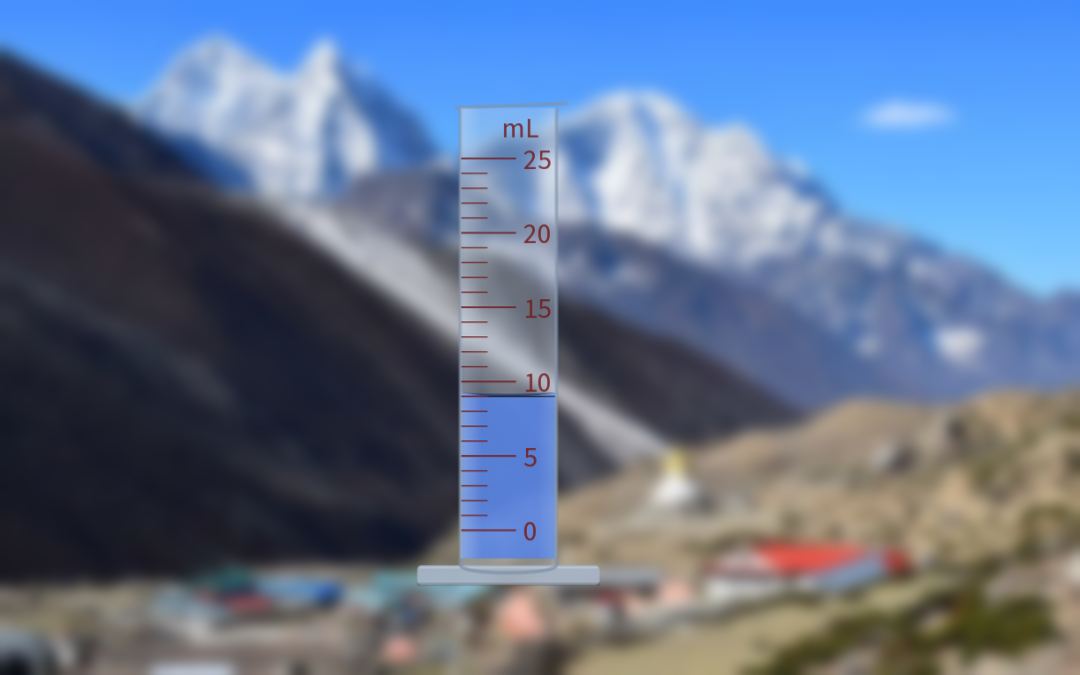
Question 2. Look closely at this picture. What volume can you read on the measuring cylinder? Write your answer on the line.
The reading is 9 mL
